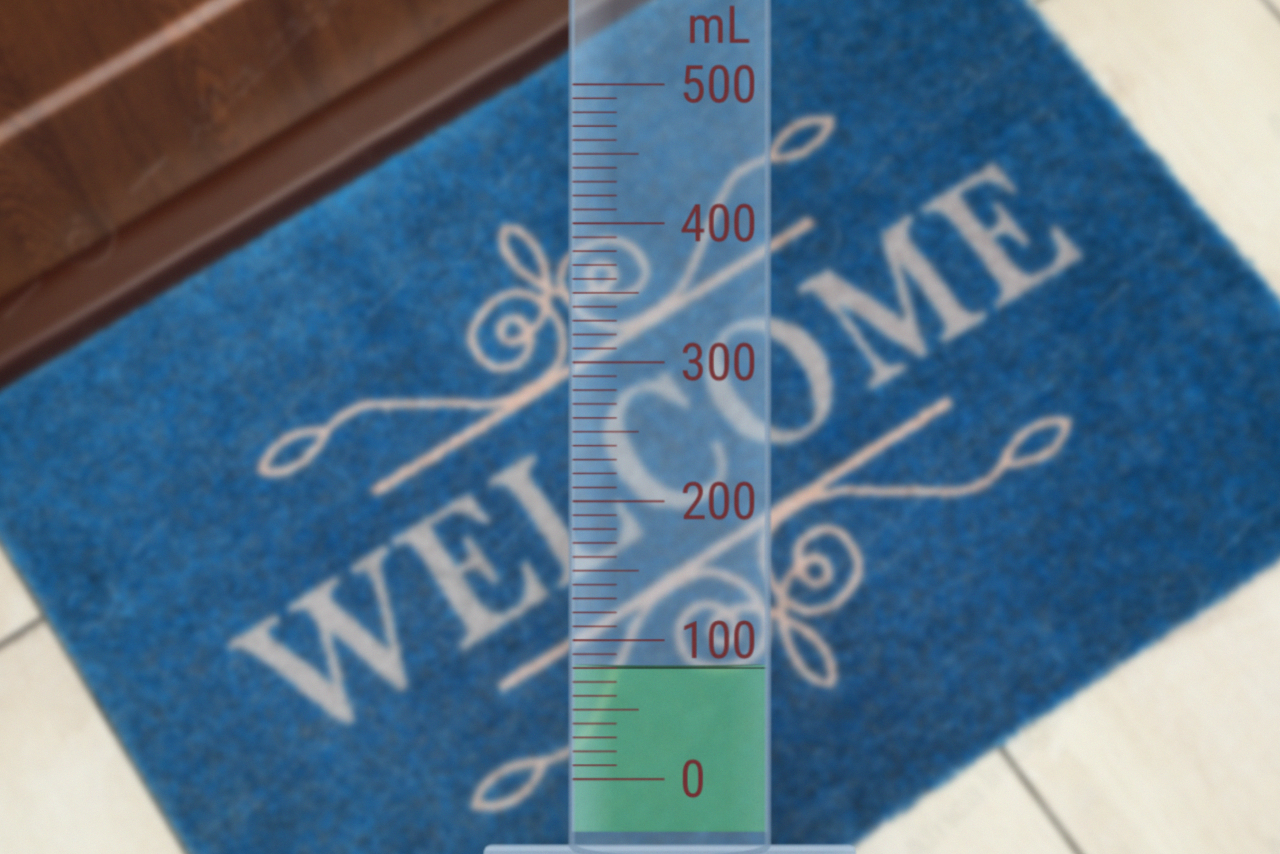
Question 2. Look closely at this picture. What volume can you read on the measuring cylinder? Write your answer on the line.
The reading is 80 mL
